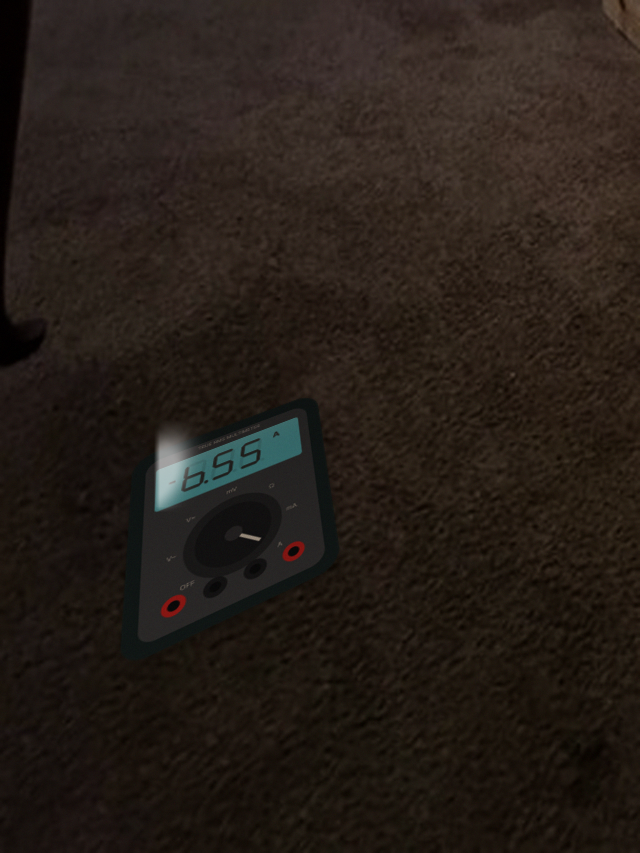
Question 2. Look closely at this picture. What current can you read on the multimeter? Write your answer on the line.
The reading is -6.55 A
